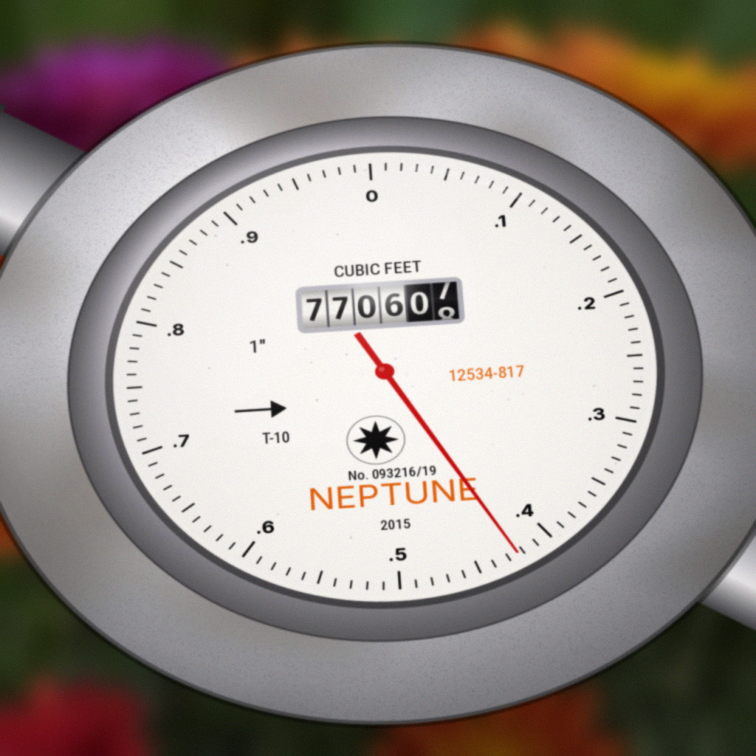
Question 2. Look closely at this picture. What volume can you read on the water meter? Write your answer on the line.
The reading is 770607.42 ft³
